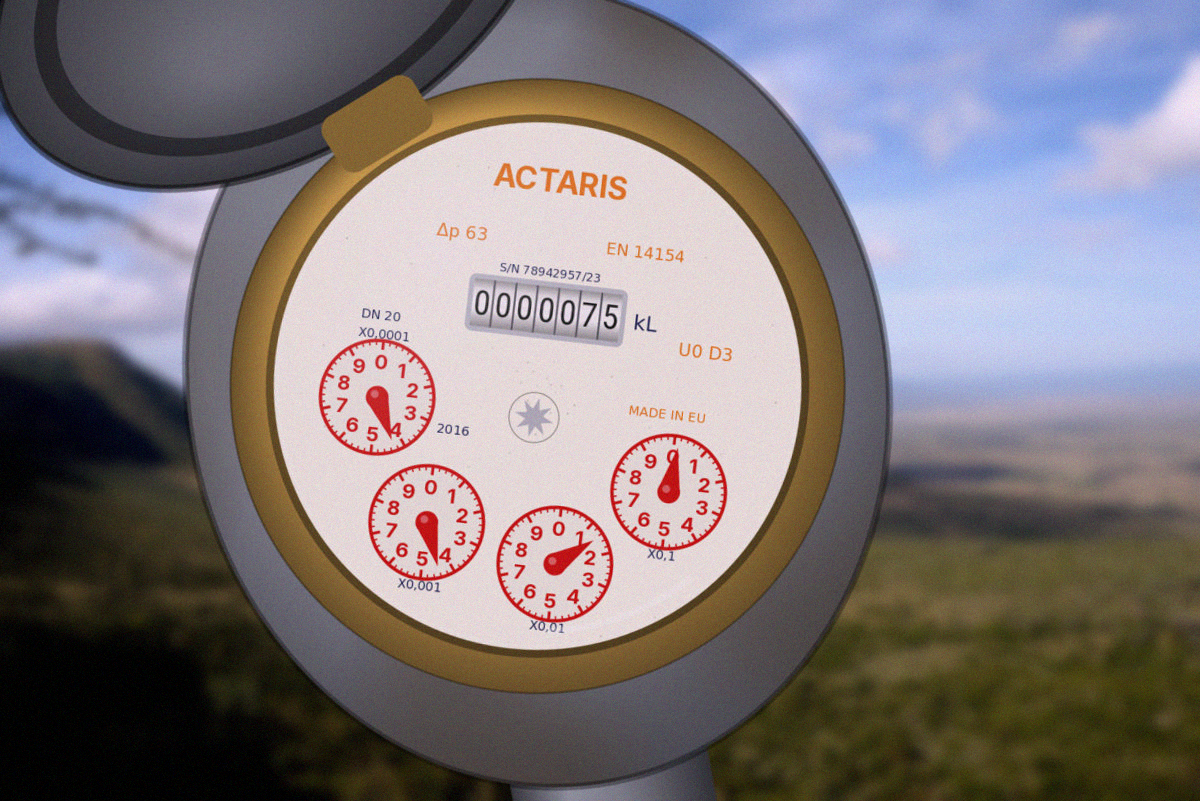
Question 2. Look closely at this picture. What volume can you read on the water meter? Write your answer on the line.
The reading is 75.0144 kL
